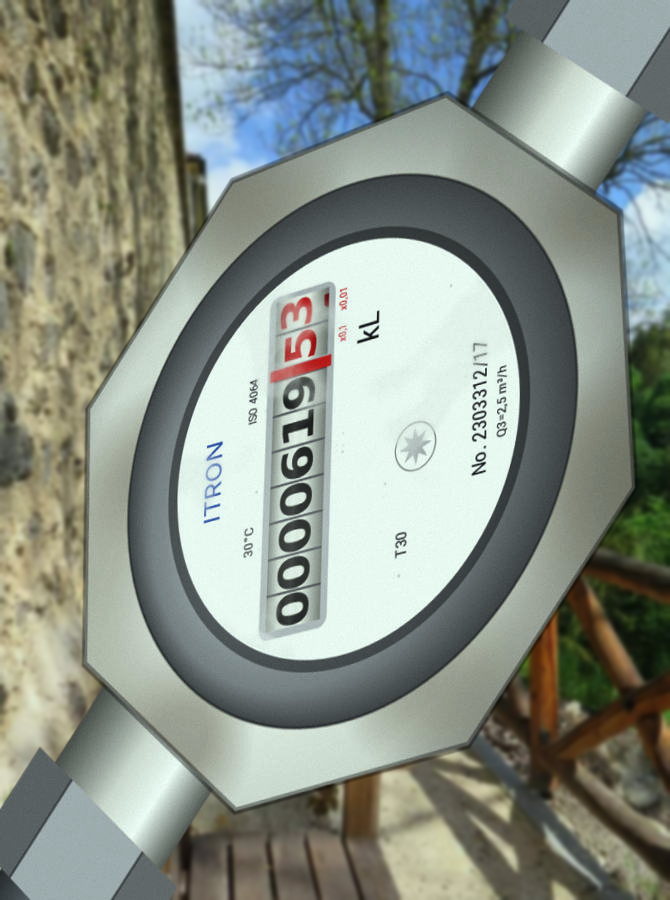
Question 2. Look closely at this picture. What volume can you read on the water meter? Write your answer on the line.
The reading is 619.53 kL
